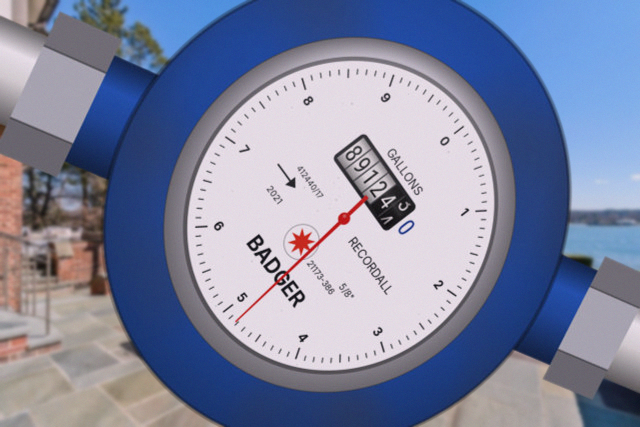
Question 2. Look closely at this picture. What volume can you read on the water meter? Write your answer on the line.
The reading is 8912434.8 gal
